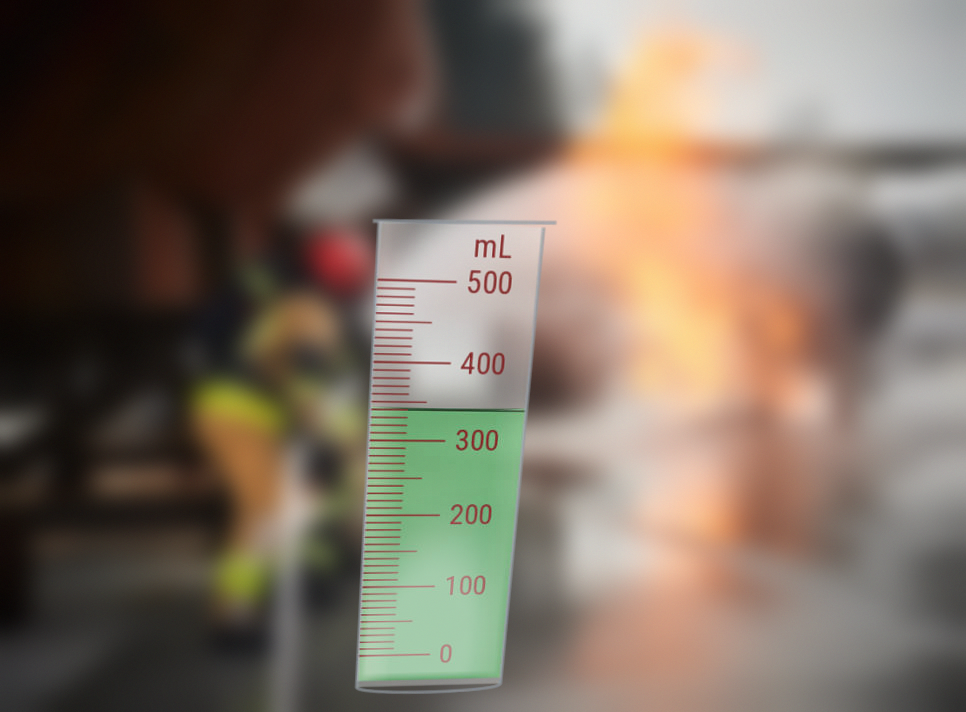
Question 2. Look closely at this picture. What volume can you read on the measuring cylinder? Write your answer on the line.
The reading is 340 mL
